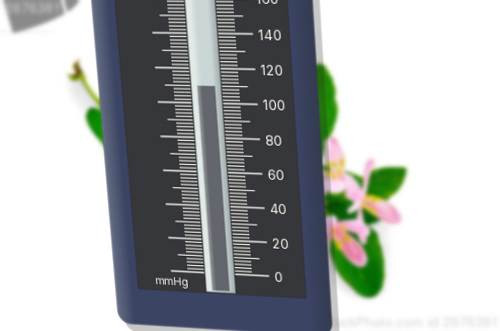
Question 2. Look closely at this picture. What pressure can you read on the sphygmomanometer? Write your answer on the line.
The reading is 110 mmHg
